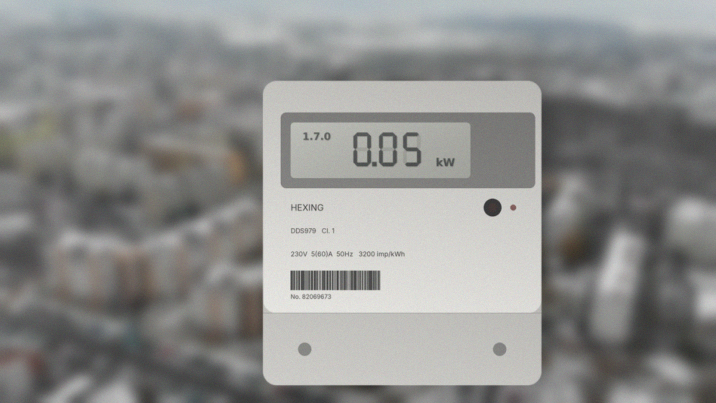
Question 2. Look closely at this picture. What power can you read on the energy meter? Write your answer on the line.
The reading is 0.05 kW
